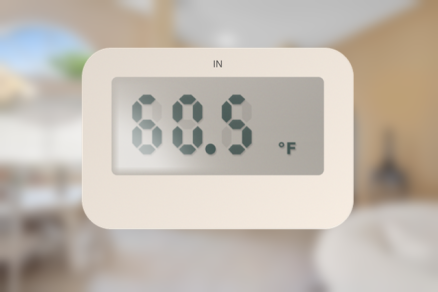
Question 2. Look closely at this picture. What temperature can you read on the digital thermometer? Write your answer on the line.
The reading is 60.5 °F
